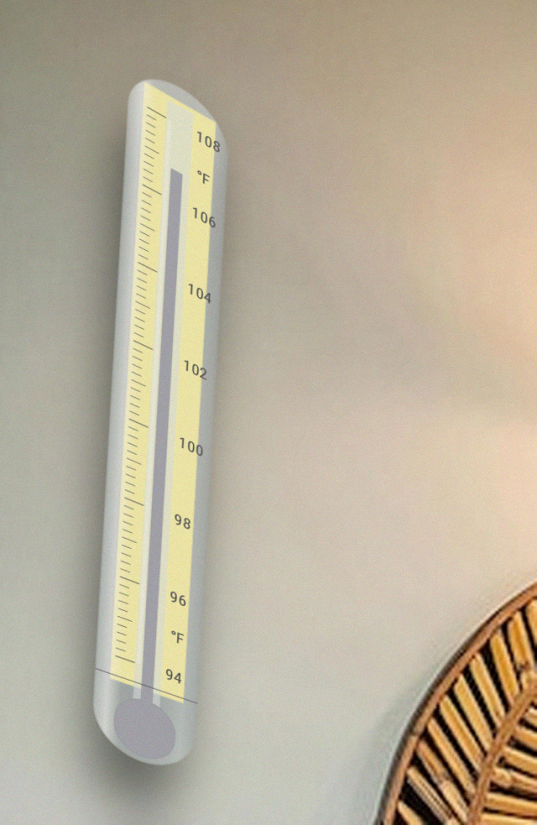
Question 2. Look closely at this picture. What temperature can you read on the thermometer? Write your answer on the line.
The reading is 106.8 °F
